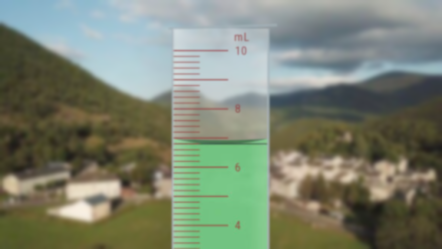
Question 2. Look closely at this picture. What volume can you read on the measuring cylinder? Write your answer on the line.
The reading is 6.8 mL
